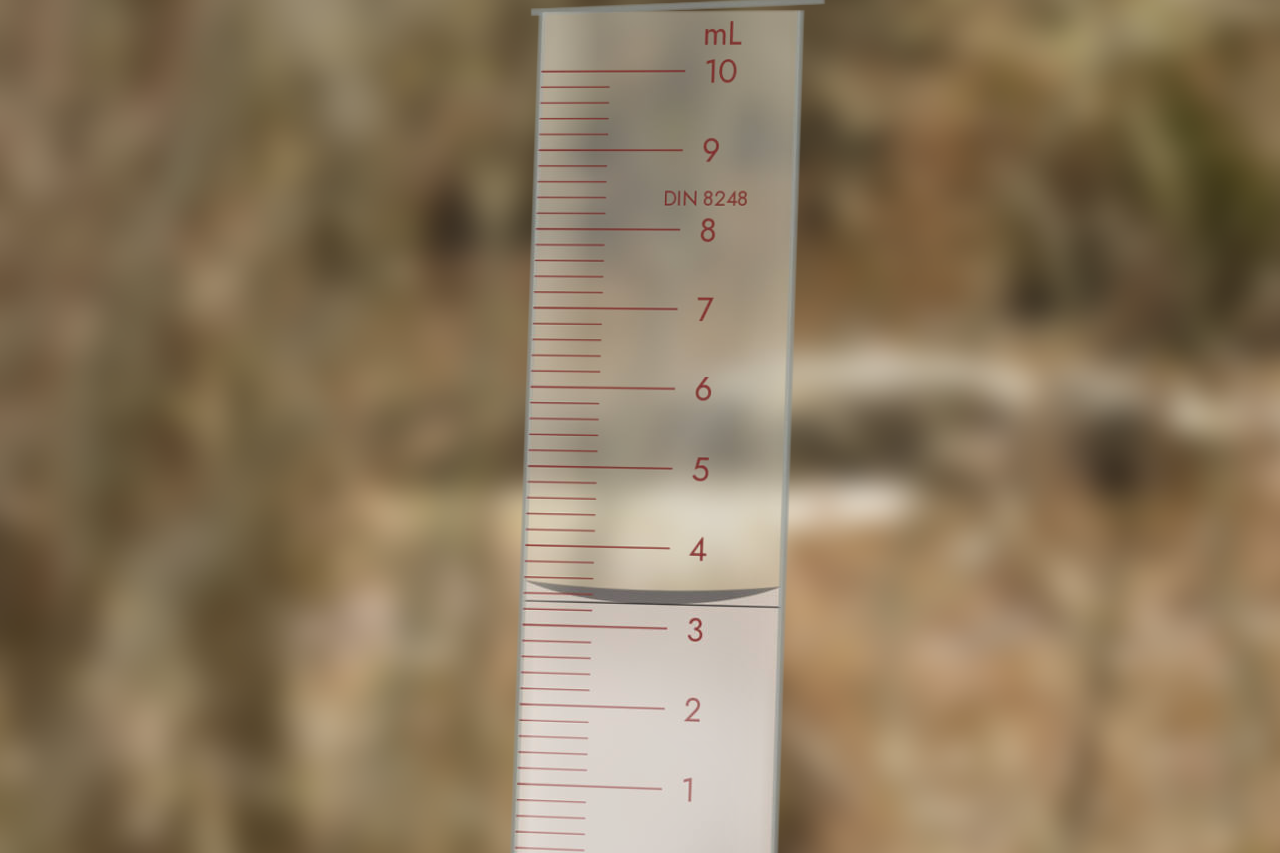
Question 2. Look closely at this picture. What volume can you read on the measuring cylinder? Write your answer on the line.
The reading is 3.3 mL
